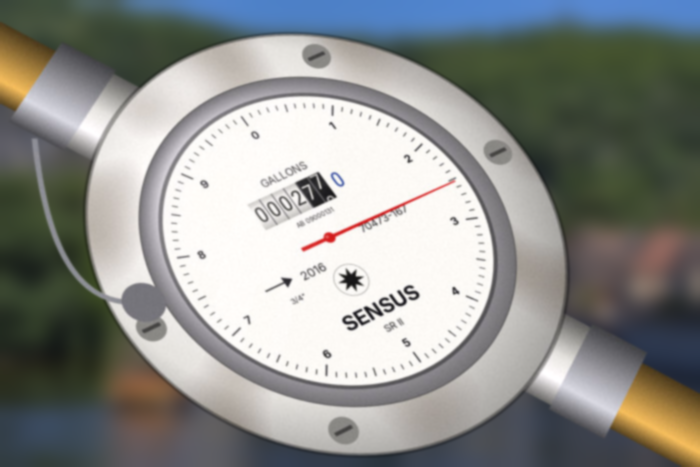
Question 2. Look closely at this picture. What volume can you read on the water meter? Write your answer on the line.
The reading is 2772.5 gal
